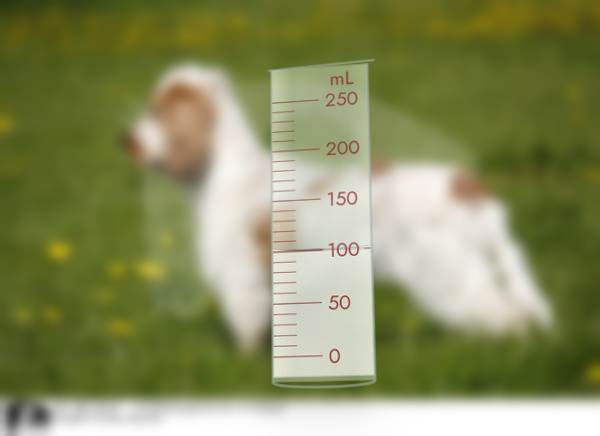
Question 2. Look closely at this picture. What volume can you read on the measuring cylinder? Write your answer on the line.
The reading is 100 mL
